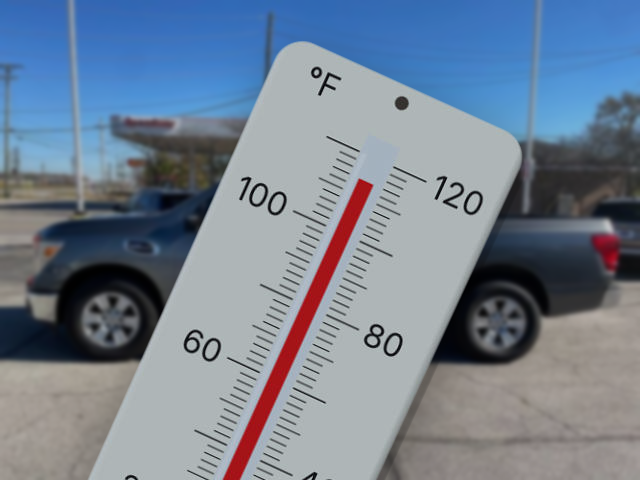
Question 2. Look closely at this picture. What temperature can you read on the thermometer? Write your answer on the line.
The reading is 114 °F
